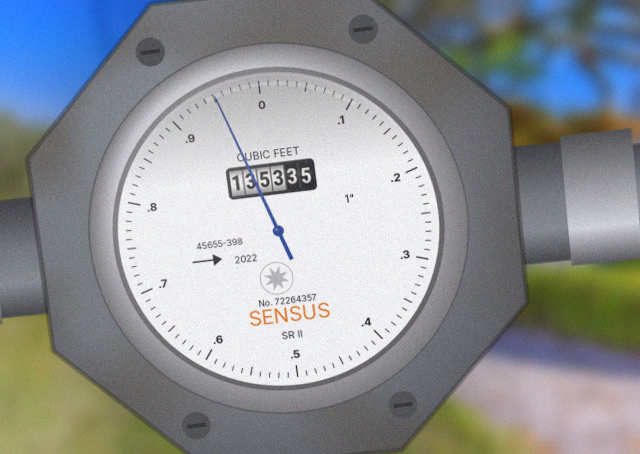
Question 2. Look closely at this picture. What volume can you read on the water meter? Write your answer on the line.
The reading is 135334.95 ft³
